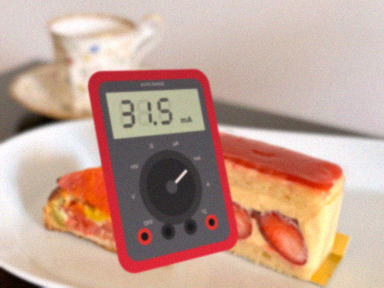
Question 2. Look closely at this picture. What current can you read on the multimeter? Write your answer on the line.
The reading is 31.5 mA
